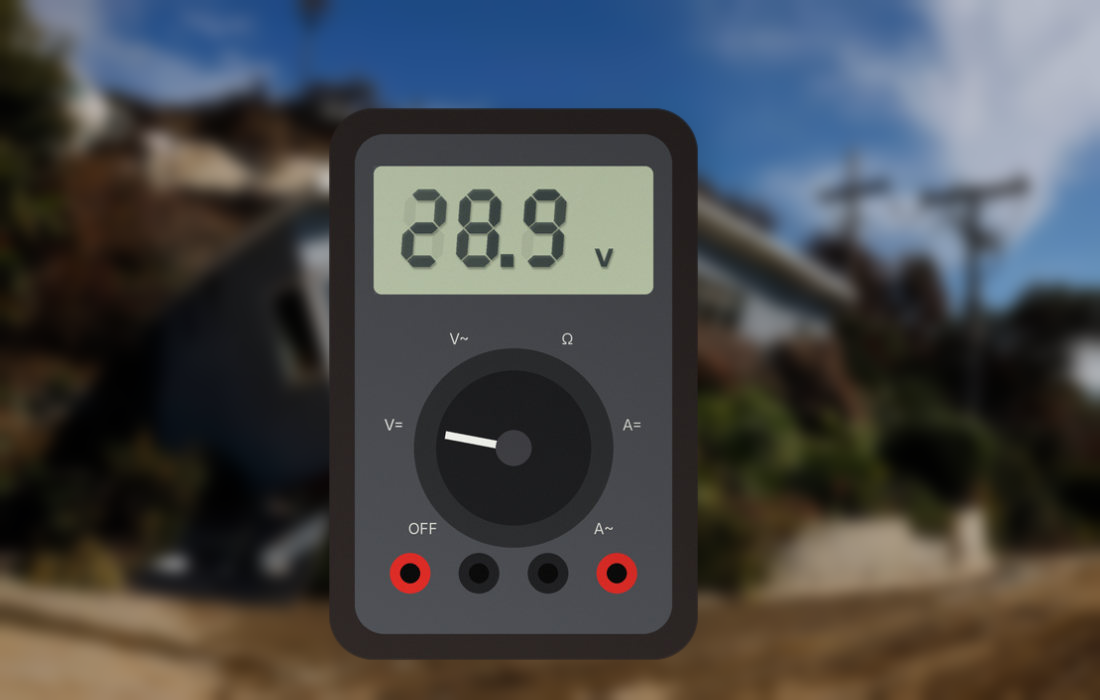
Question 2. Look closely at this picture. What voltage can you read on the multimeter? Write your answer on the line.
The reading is 28.9 V
